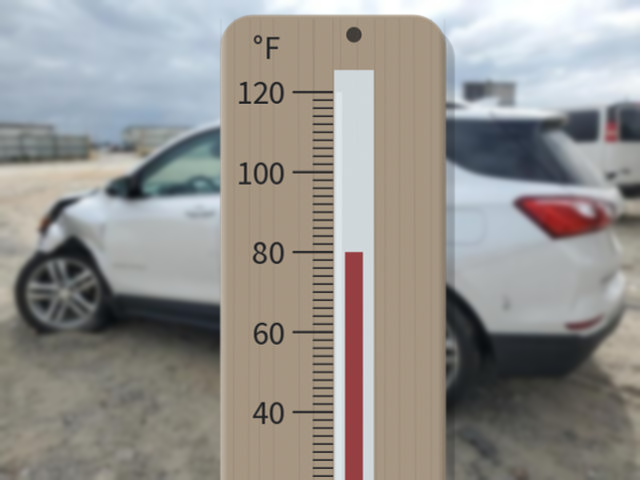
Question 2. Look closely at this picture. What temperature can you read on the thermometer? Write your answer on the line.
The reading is 80 °F
